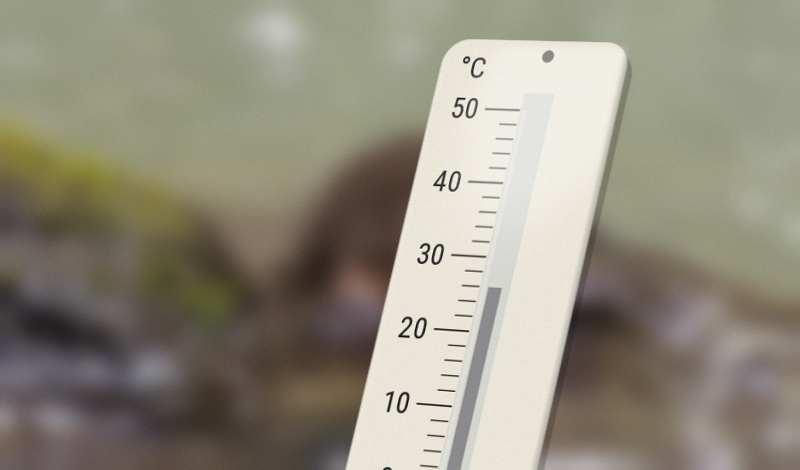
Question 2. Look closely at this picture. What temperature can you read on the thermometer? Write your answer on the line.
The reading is 26 °C
